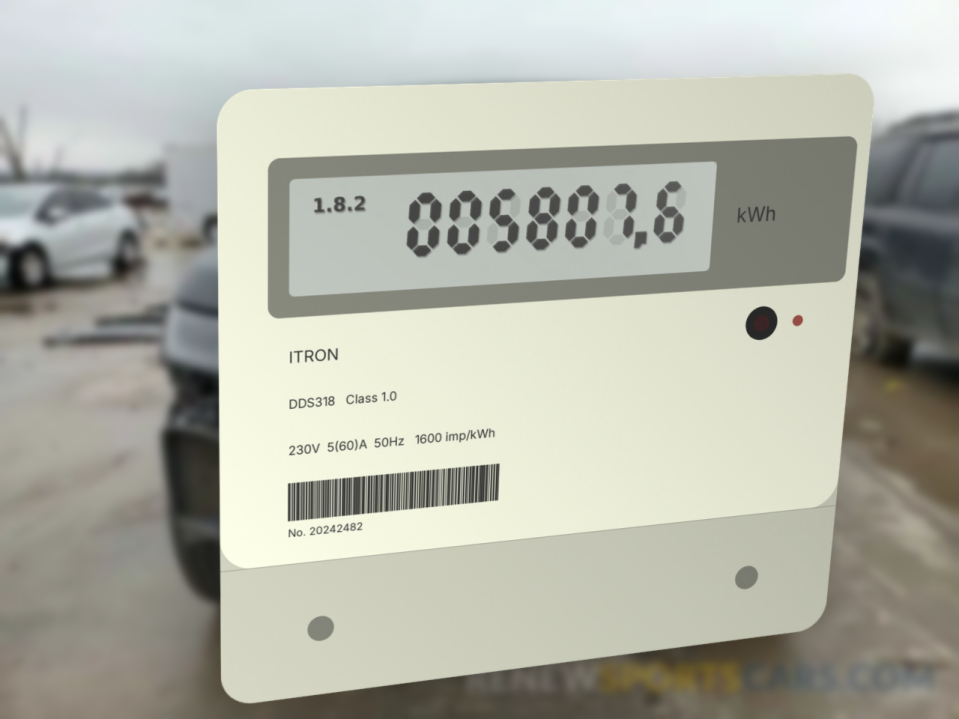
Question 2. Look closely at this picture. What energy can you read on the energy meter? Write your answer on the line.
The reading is 5807.6 kWh
